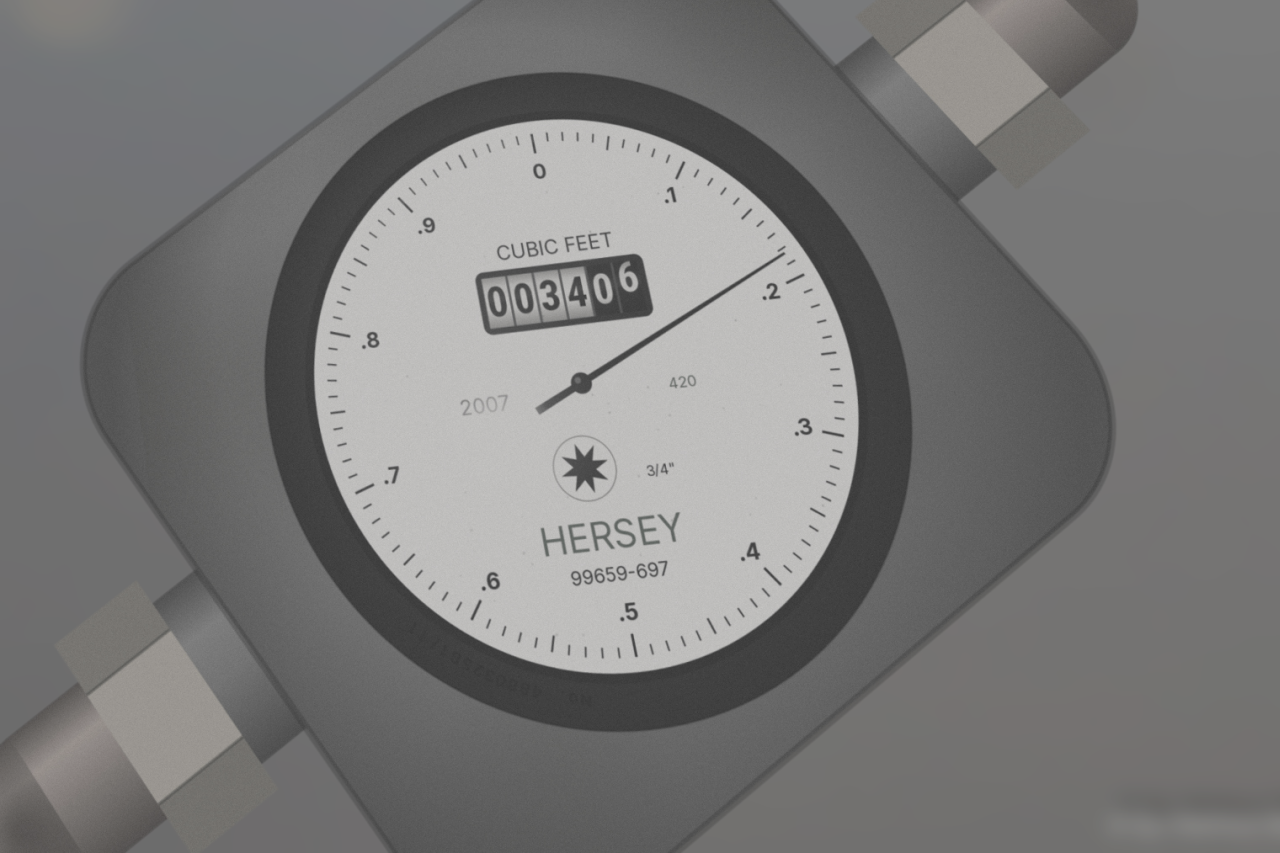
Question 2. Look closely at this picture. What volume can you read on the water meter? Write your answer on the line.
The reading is 3406.18 ft³
